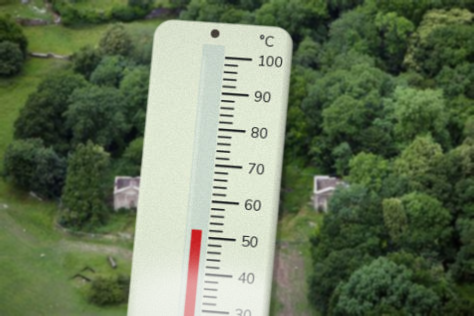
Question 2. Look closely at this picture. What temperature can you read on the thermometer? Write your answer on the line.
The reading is 52 °C
